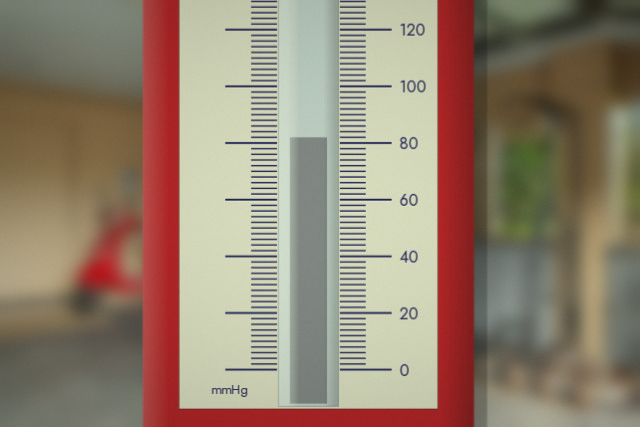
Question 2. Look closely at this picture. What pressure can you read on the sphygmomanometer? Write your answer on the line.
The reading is 82 mmHg
